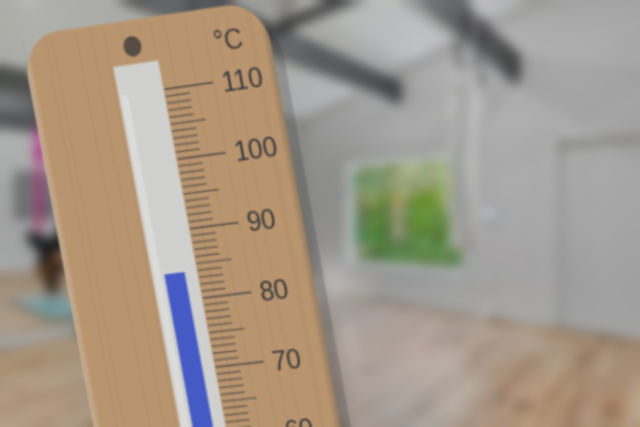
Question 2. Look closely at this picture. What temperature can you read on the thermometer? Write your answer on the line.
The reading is 84 °C
